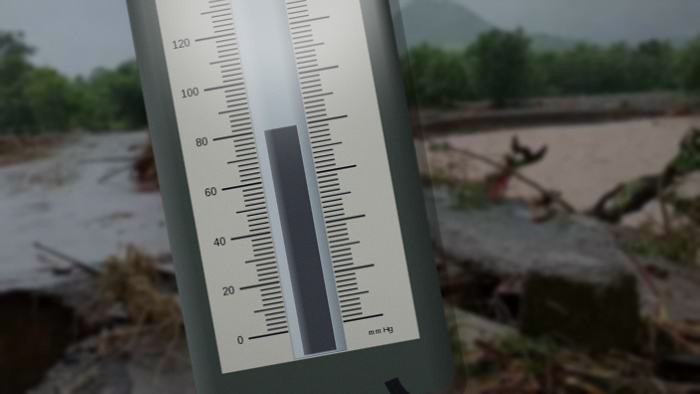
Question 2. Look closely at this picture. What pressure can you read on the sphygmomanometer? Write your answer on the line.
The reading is 80 mmHg
